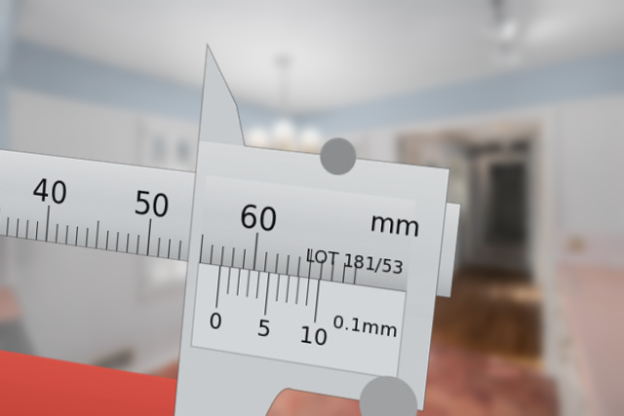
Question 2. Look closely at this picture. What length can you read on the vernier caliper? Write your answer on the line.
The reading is 56.9 mm
